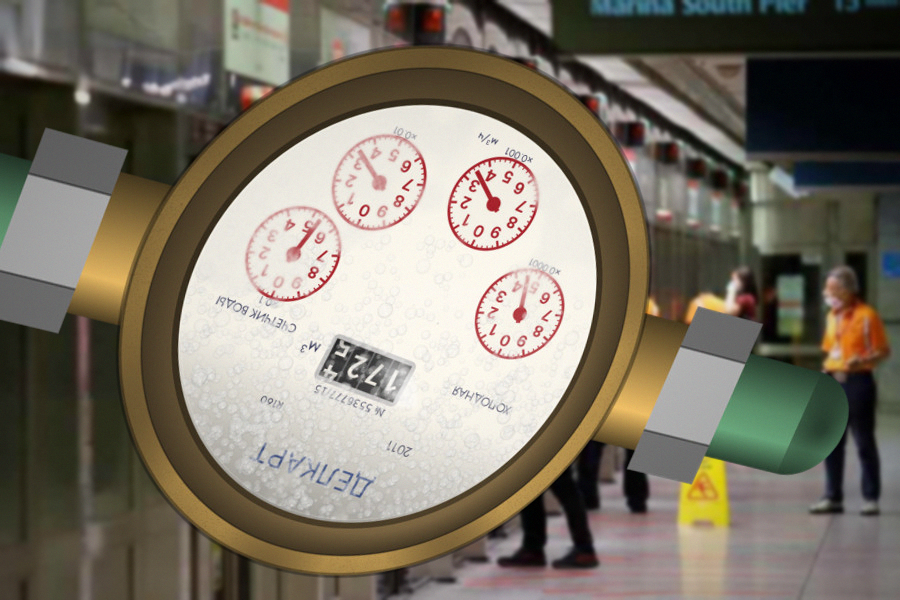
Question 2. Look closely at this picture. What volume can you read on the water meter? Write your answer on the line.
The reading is 1724.5334 m³
